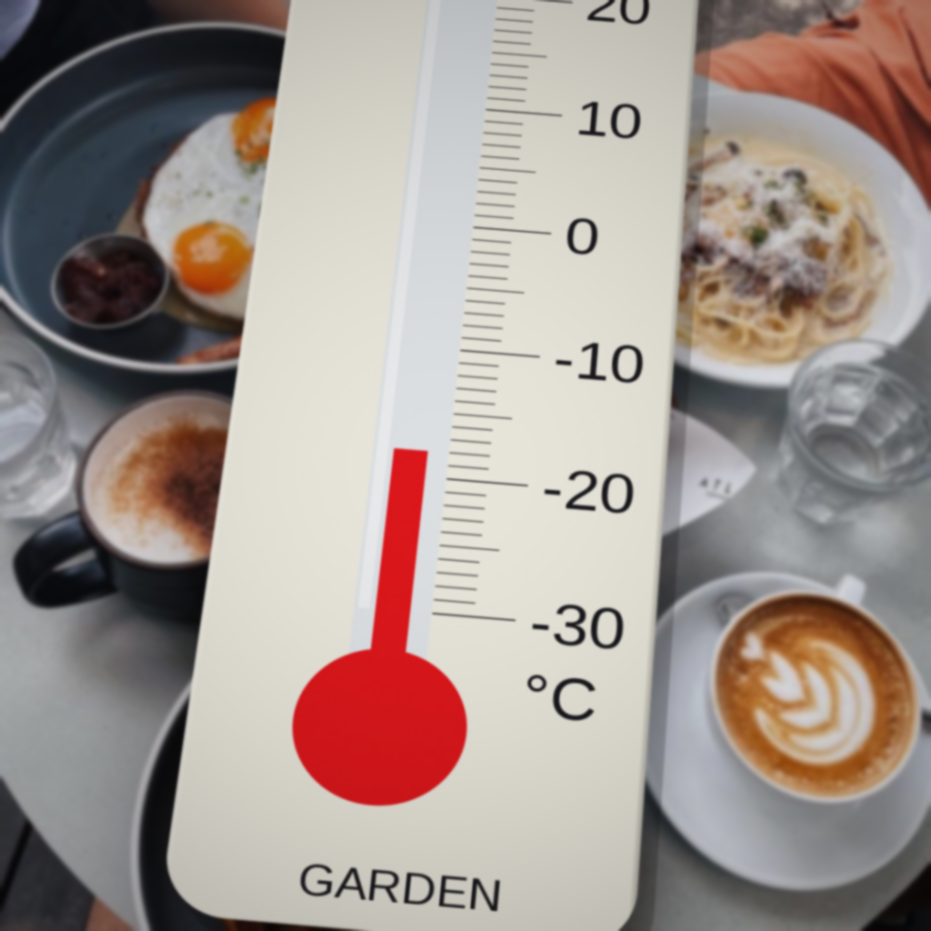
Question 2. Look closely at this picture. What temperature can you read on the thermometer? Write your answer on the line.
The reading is -18 °C
